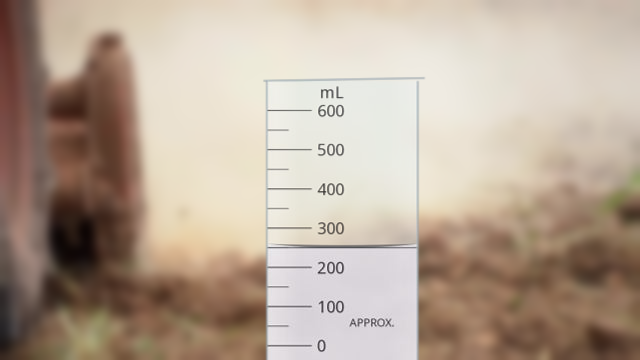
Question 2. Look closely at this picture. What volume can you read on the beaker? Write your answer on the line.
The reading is 250 mL
